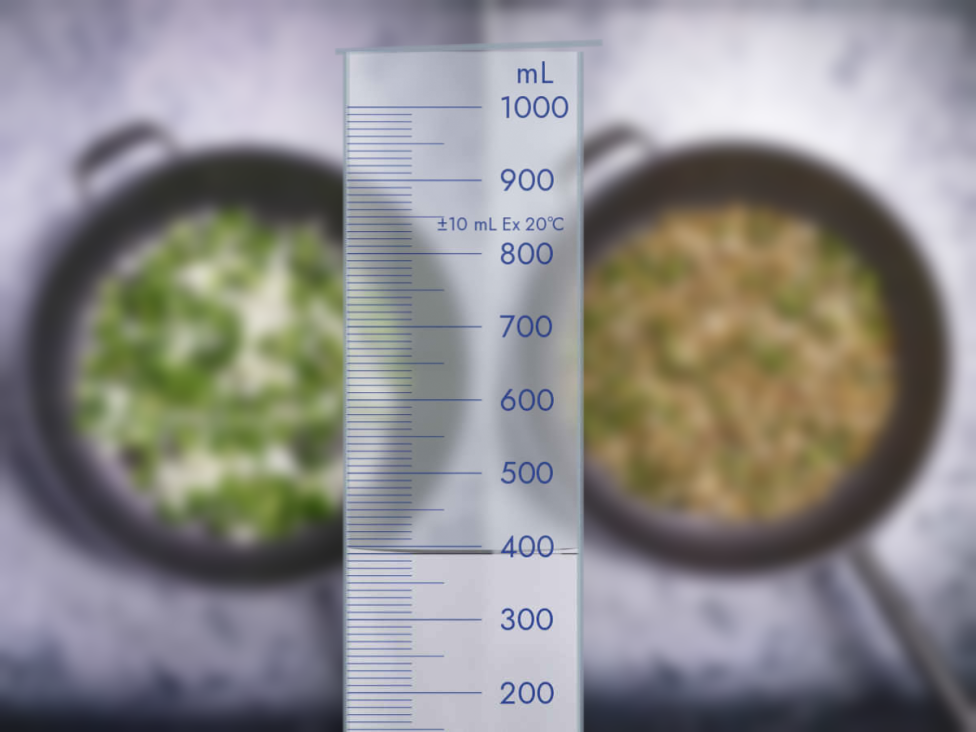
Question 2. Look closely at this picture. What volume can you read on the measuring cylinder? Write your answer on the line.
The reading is 390 mL
